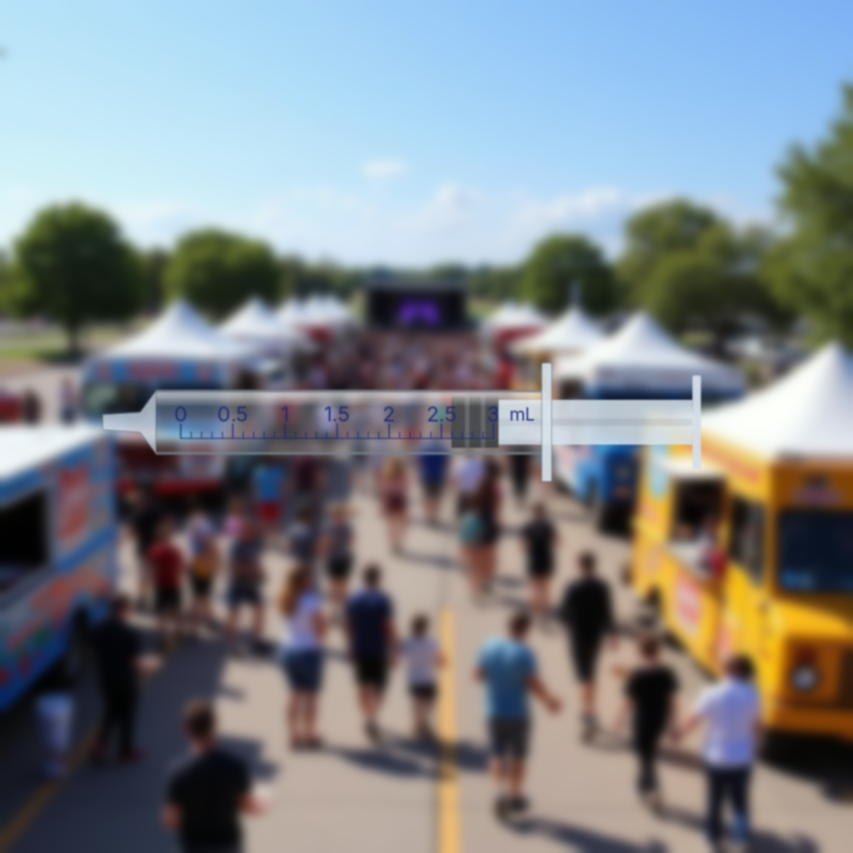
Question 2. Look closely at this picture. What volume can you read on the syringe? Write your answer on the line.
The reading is 2.6 mL
